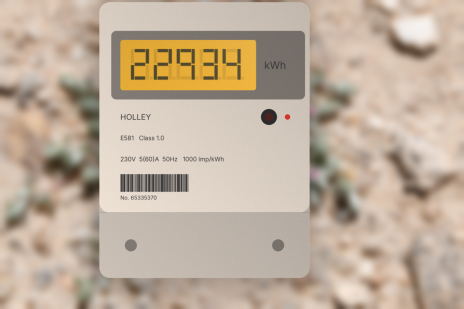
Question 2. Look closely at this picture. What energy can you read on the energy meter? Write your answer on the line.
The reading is 22934 kWh
